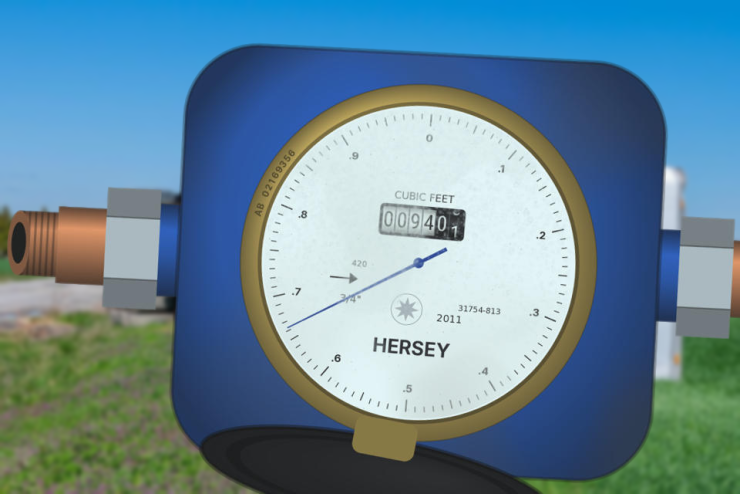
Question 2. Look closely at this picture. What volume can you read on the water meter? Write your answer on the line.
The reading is 9400.66 ft³
